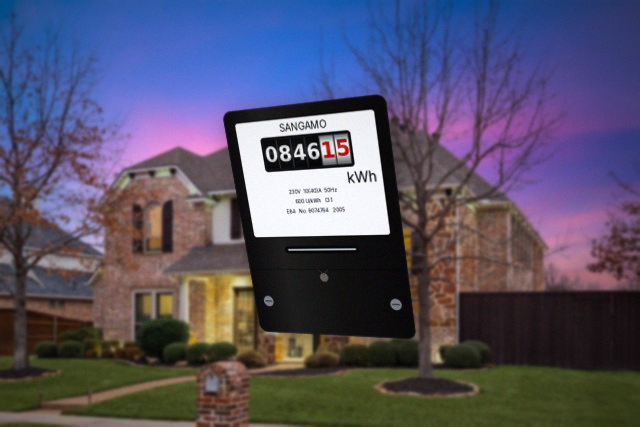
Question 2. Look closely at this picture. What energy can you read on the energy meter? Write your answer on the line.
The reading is 846.15 kWh
